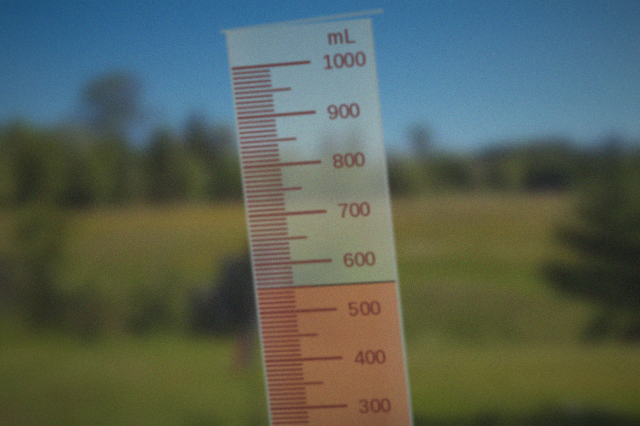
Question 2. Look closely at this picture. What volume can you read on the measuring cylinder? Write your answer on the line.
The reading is 550 mL
